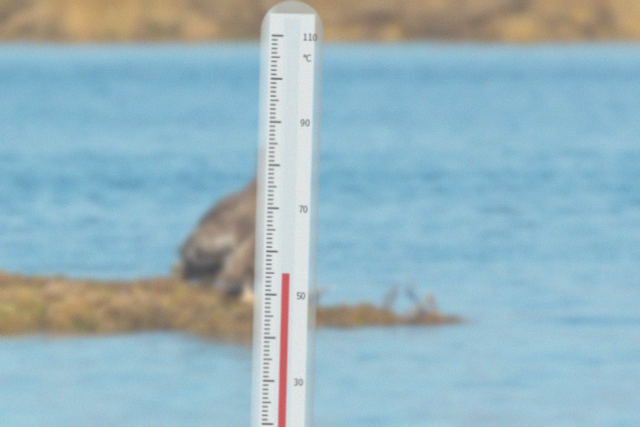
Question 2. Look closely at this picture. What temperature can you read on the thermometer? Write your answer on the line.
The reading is 55 °C
